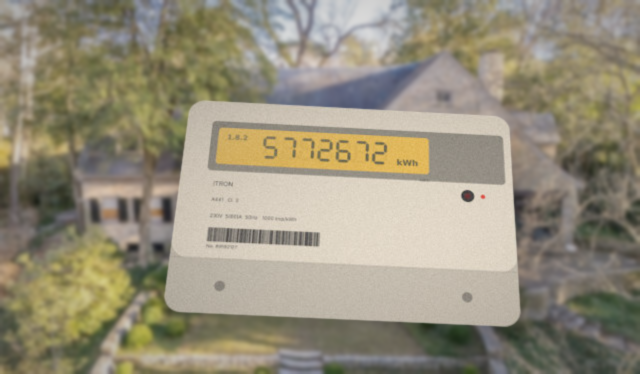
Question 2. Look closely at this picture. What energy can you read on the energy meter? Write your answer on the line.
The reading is 5772672 kWh
